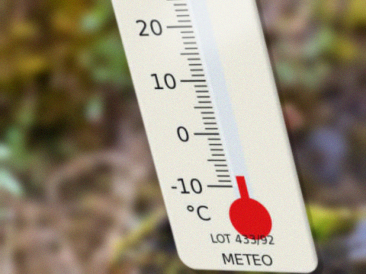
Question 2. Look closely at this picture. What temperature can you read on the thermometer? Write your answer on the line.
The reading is -8 °C
